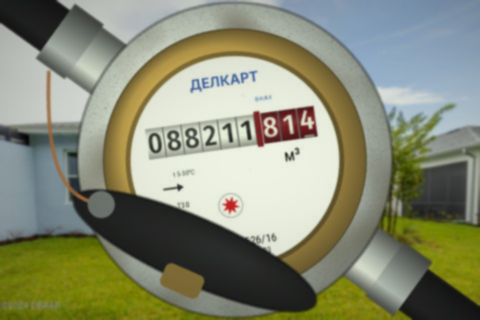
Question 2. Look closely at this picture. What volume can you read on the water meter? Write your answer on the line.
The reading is 88211.814 m³
